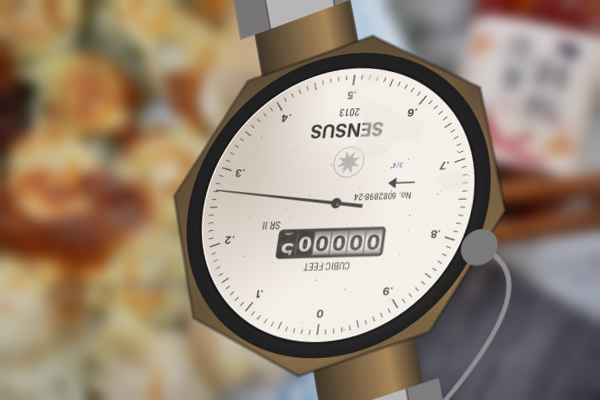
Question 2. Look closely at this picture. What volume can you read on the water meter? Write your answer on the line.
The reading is 5.27 ft³
